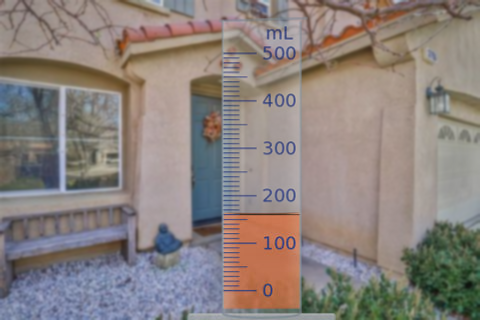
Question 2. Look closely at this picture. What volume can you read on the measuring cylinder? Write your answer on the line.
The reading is 160 mL
